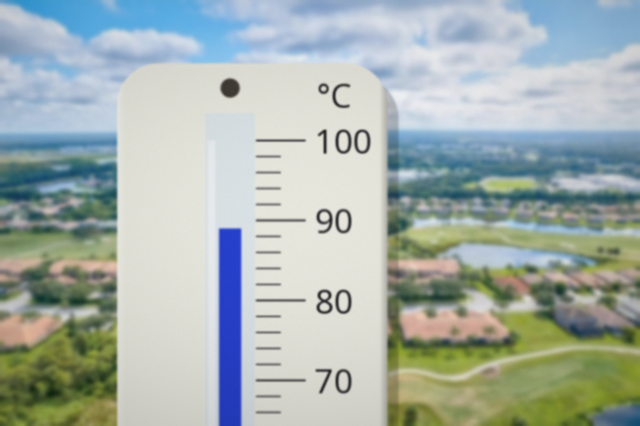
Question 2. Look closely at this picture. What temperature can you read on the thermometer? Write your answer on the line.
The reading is 89 °C
